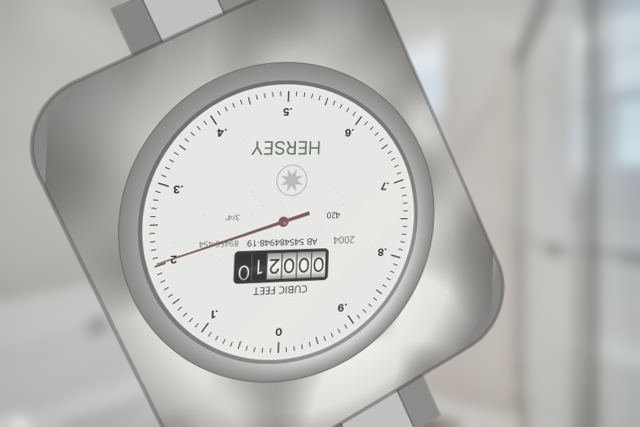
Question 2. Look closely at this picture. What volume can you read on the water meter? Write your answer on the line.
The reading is 210.20 ft³
